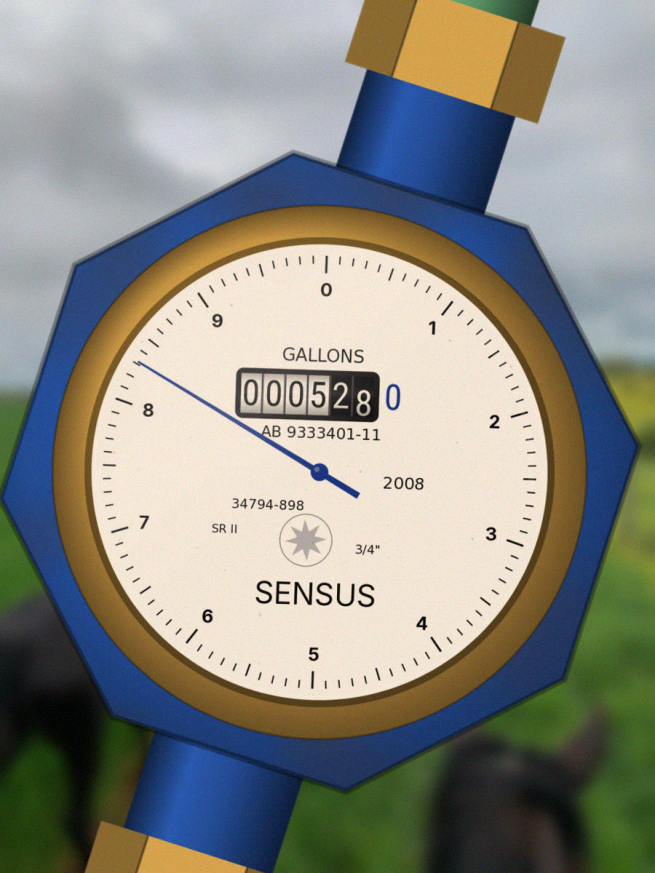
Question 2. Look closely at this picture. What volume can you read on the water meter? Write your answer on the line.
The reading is 5278.3 gal
